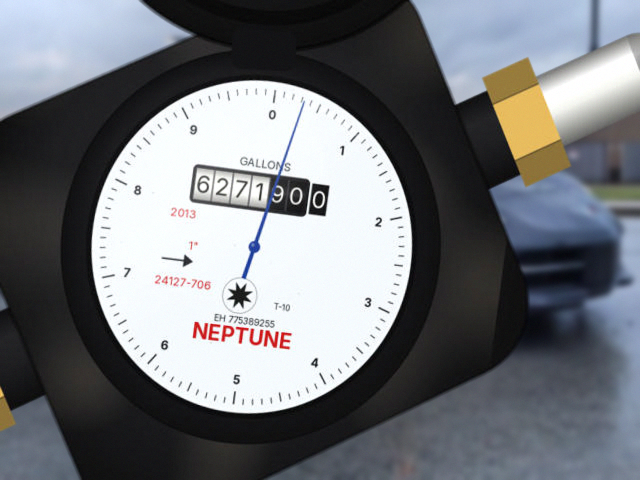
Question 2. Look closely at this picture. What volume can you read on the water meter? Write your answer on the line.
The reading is 6271900.3 gal
